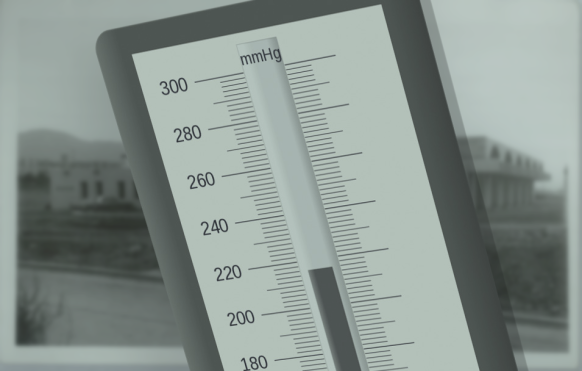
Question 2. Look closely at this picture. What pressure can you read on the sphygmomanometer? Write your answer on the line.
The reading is 216 mmHg
